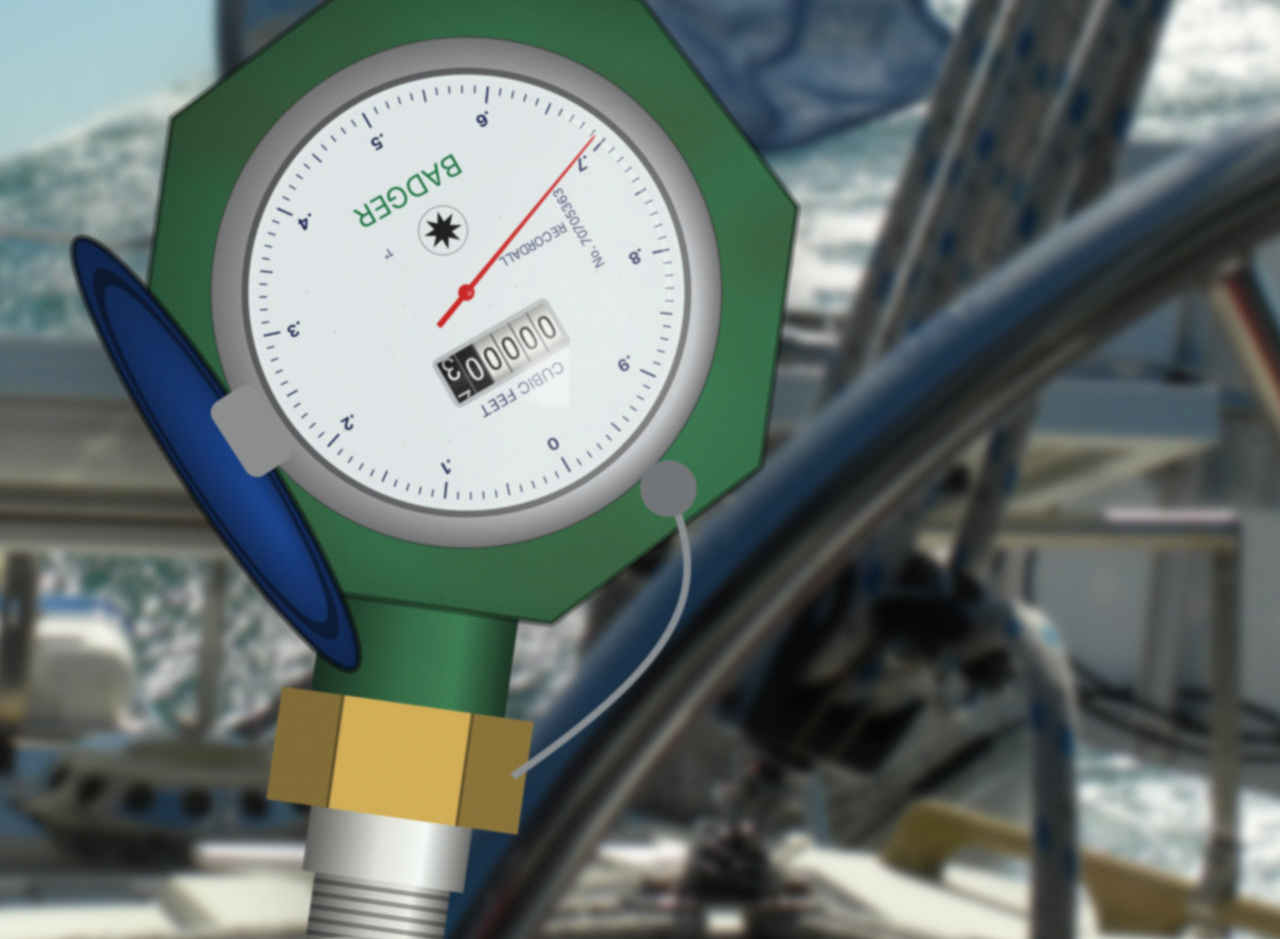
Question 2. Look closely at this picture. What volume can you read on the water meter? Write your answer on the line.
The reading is 2.69 ft³
